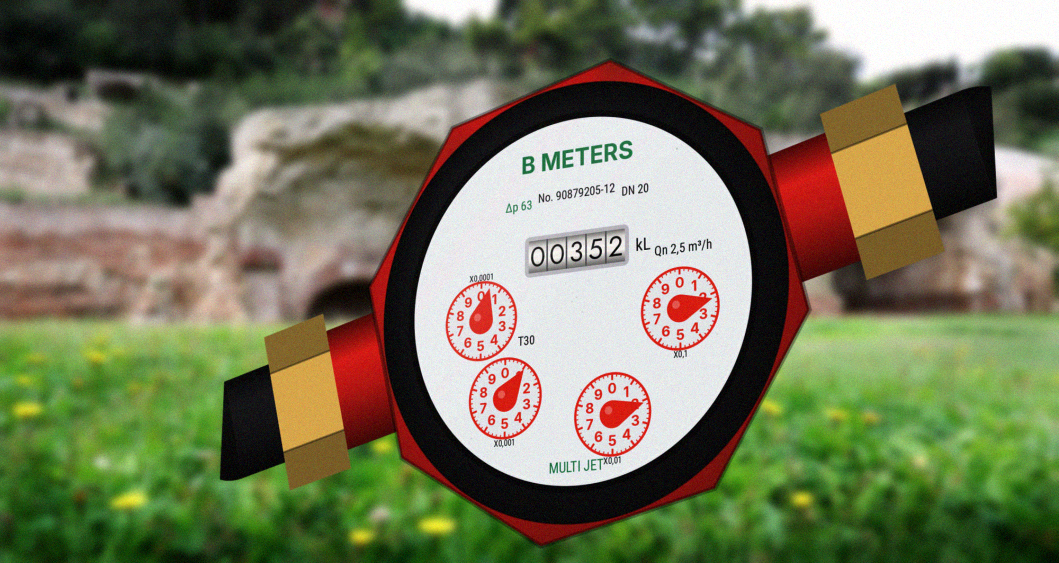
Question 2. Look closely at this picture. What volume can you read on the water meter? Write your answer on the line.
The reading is 352.2210 kL
